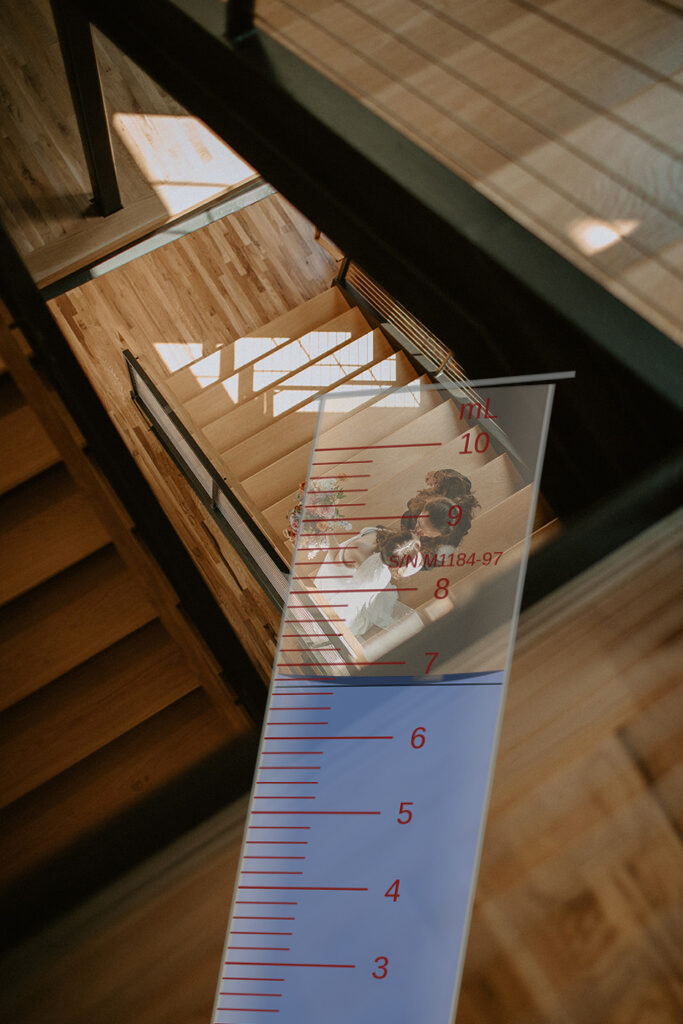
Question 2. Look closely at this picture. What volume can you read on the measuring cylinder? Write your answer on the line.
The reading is 6.7 mL
